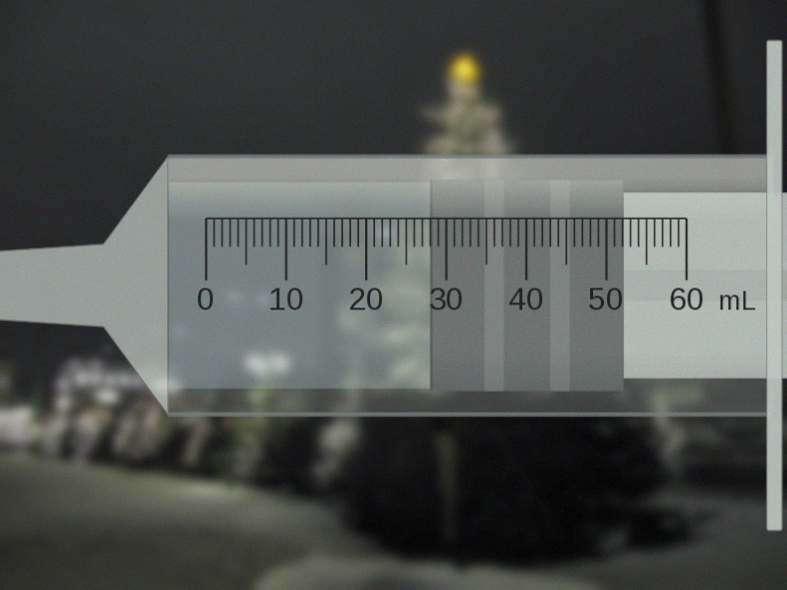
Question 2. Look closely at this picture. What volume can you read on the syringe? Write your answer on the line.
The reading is 28 mL
